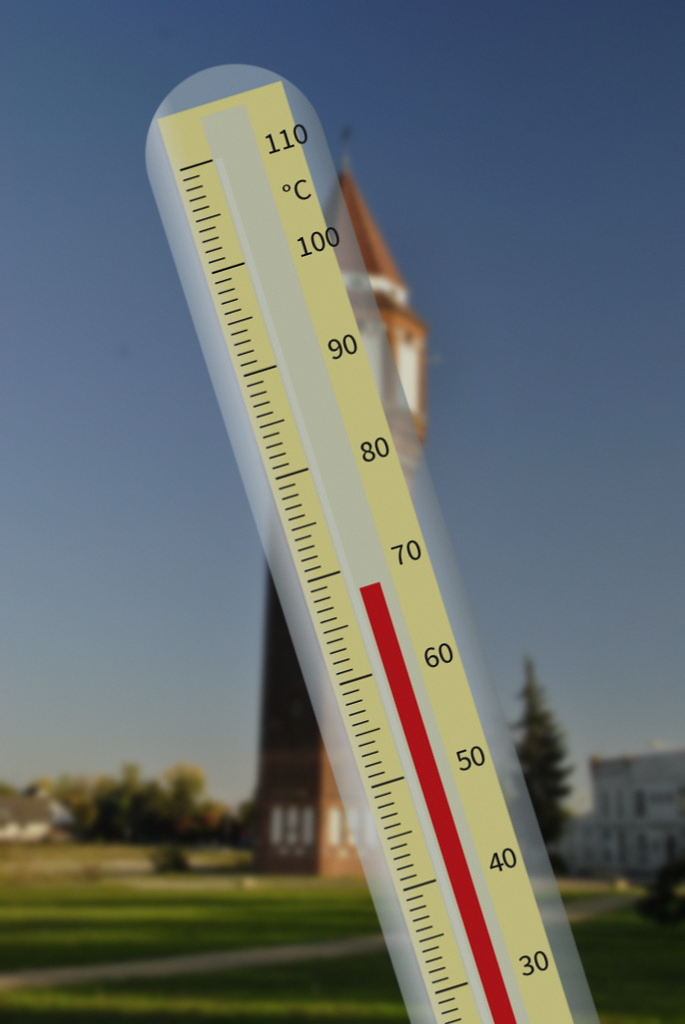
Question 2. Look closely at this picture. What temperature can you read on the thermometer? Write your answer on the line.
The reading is 68 °C
